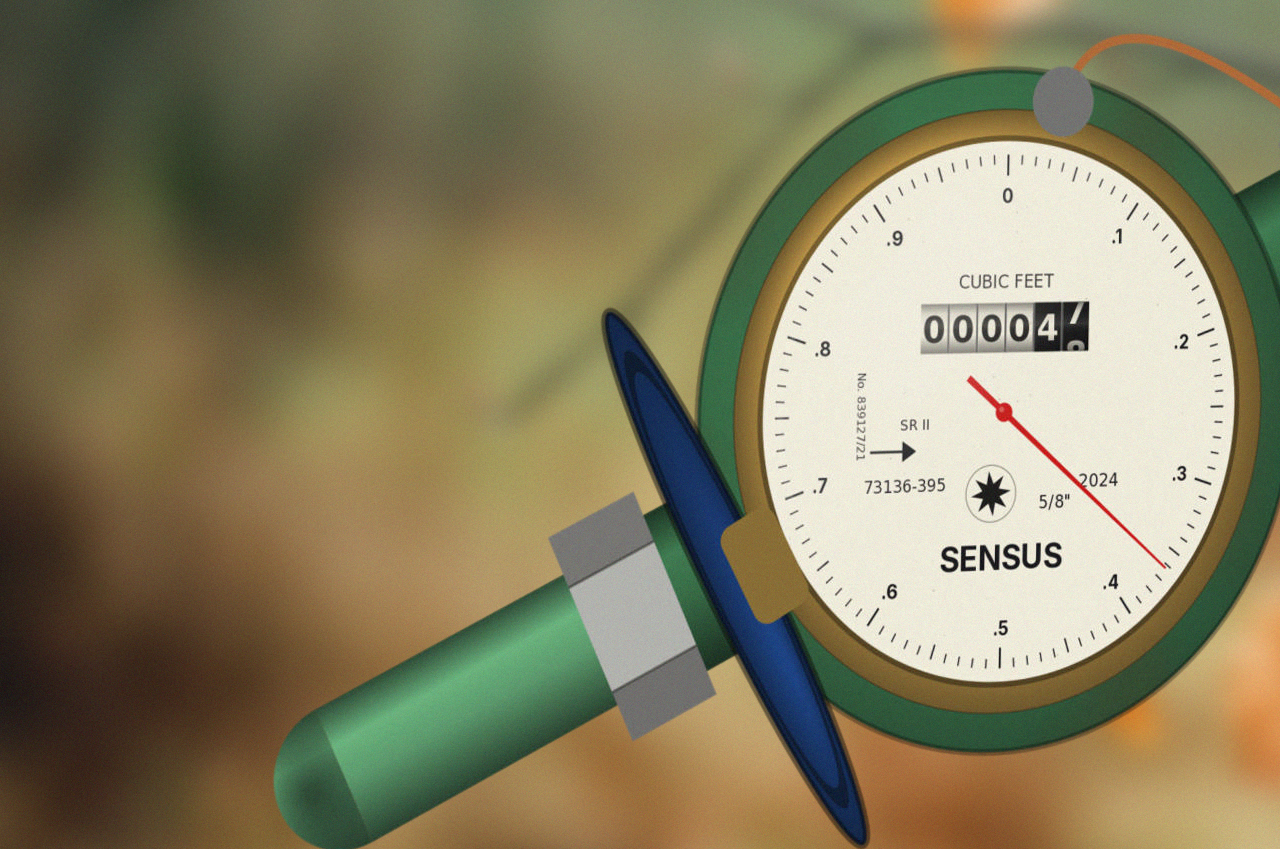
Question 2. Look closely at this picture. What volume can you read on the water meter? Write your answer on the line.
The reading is 47.36 ft³
